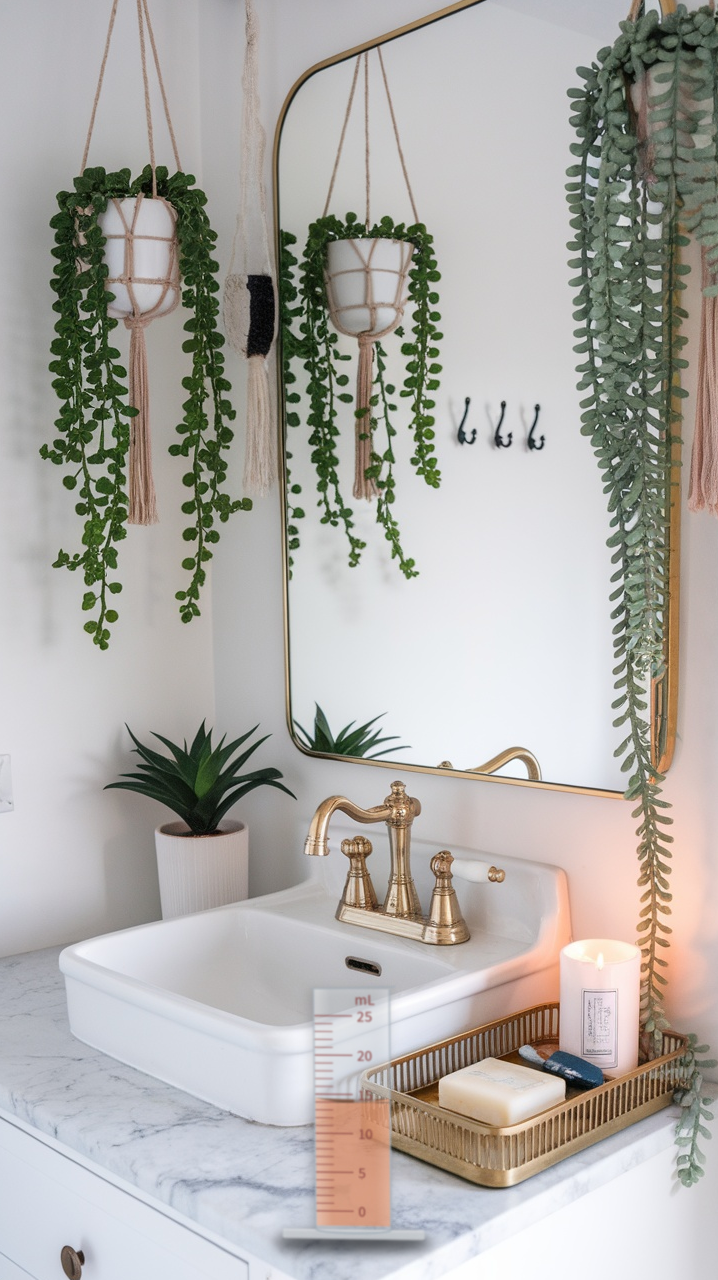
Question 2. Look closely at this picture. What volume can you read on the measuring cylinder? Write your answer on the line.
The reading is 14 mL
